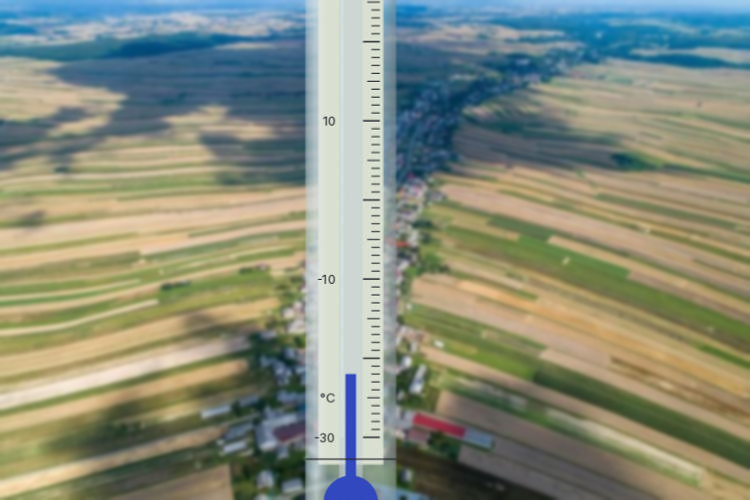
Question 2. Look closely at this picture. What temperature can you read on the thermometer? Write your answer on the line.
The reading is -22 °C
